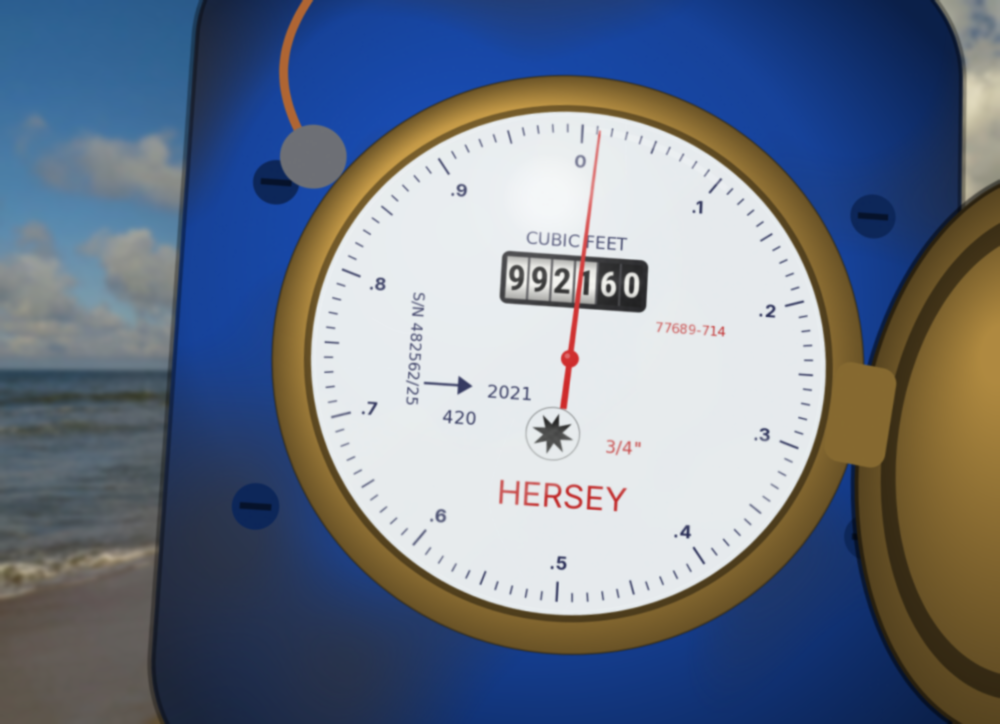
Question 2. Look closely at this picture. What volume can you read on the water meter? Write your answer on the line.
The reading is 992160.01 ft³
